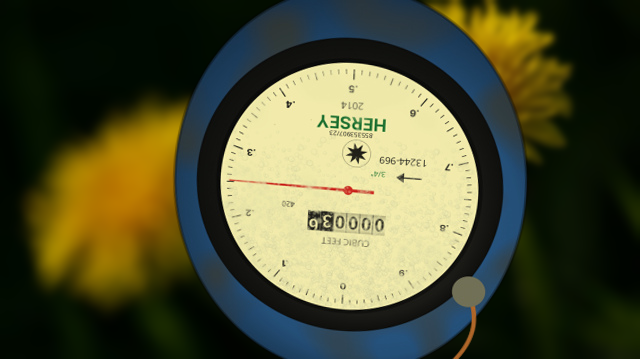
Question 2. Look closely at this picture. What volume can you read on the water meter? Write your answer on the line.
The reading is 36.25 ft³
